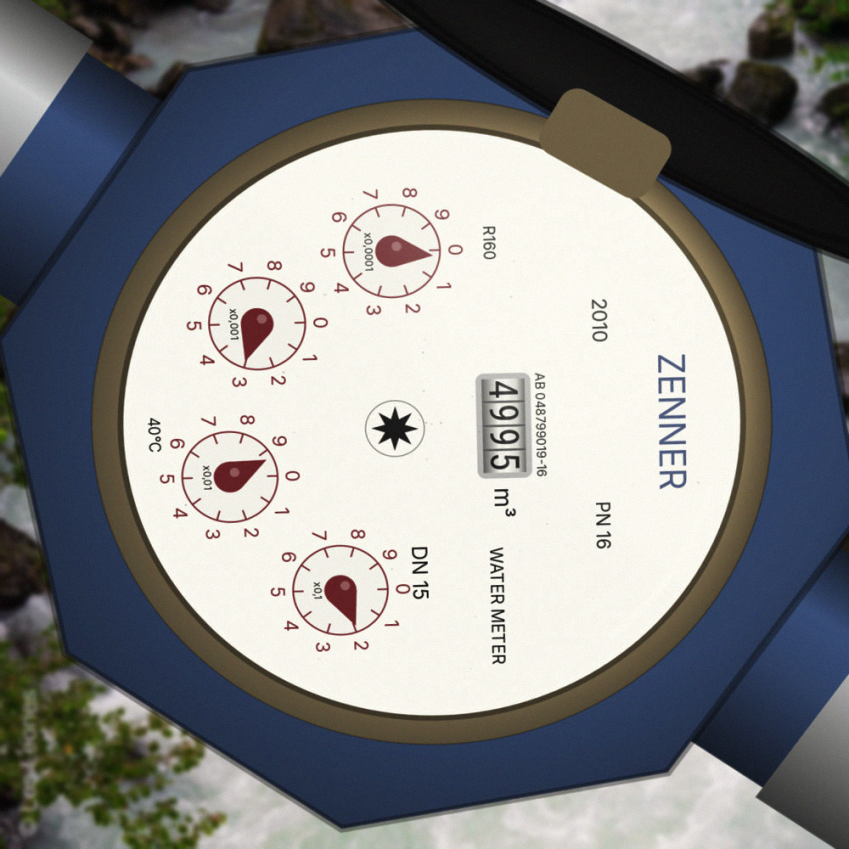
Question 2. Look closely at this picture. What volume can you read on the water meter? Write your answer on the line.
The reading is 4995.1930 m³
